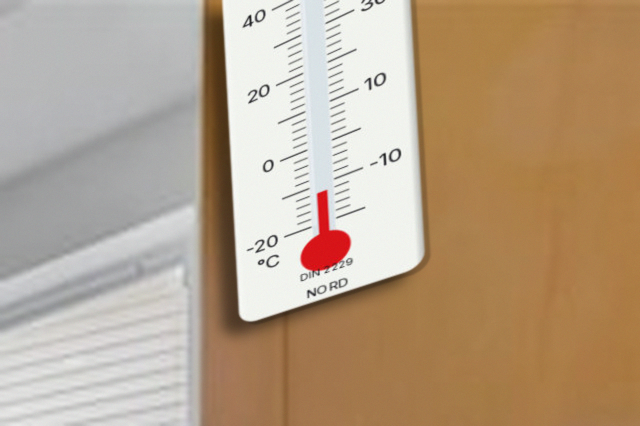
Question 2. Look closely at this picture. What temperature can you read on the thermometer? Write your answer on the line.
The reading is -12 °C
